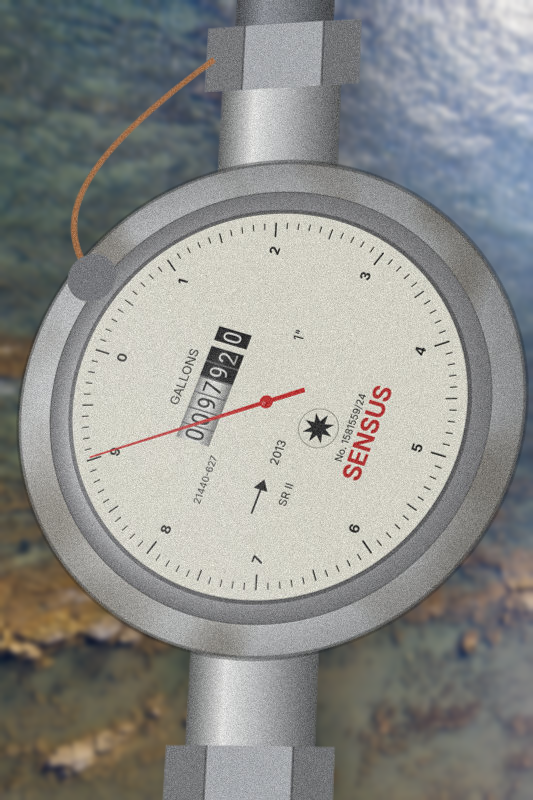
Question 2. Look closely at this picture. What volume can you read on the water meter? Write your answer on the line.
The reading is 97919.0 gal
